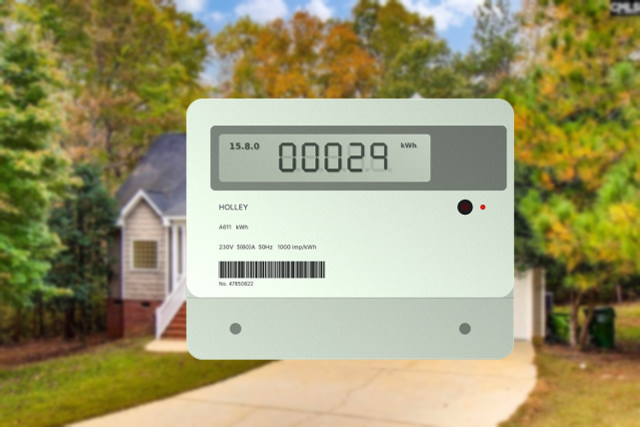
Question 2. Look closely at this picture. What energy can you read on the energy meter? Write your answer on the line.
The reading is 29 kWh
